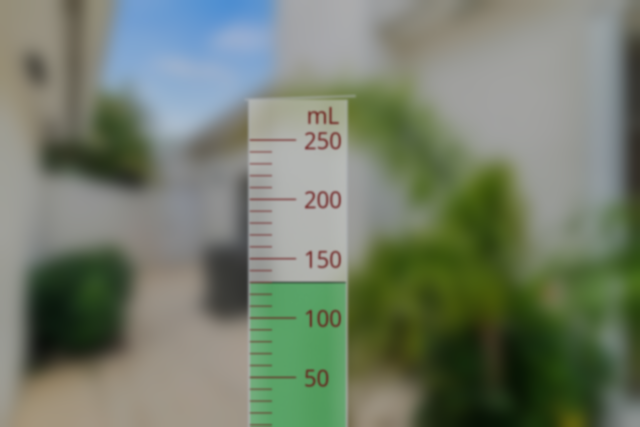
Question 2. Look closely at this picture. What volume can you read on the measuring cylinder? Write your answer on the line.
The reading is 130 mL
